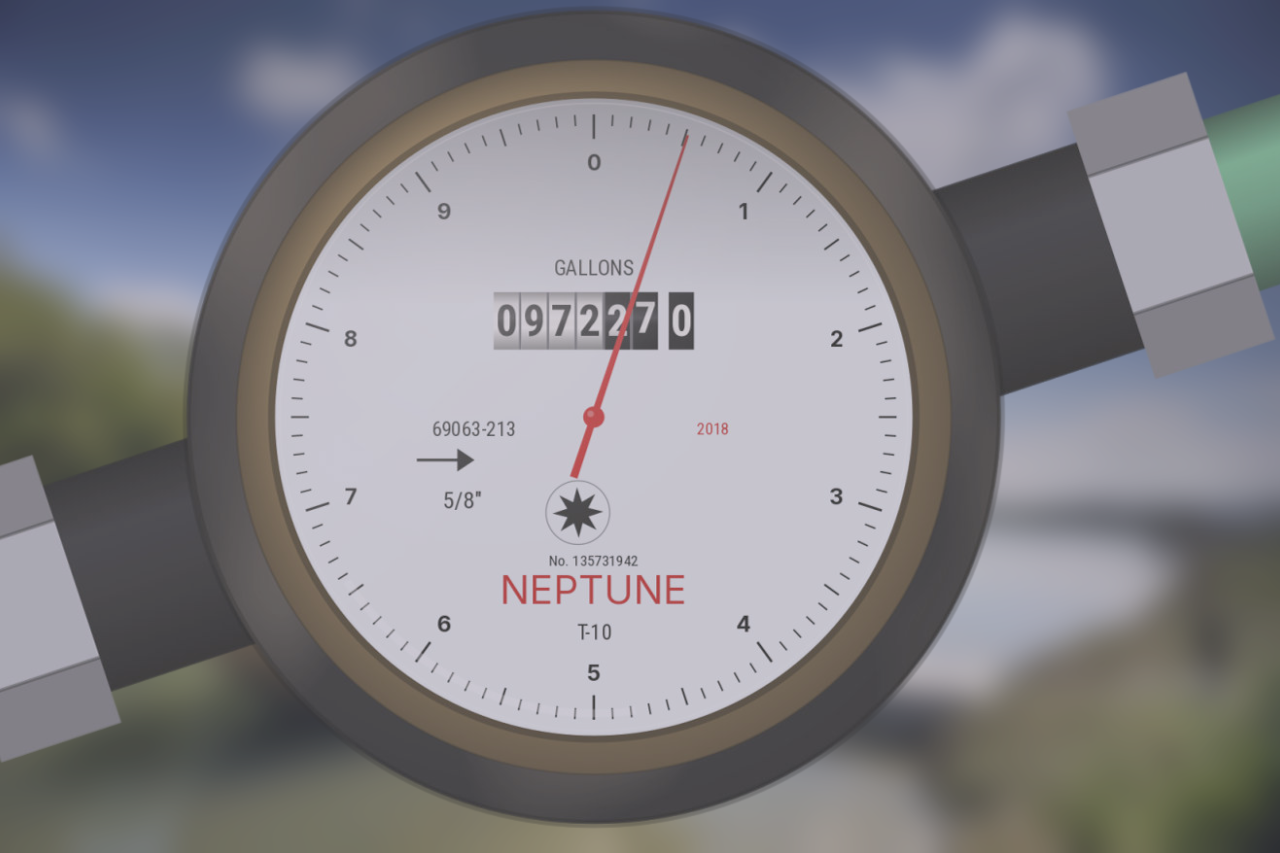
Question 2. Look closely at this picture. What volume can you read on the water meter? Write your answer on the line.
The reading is 972270.5 gal
